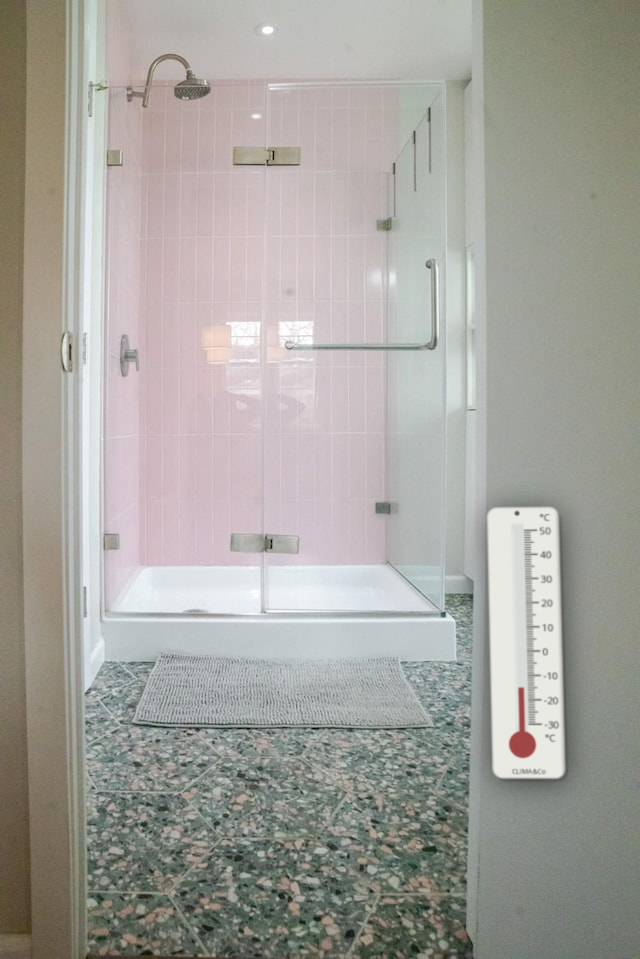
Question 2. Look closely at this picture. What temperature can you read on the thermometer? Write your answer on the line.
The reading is -15 °C
